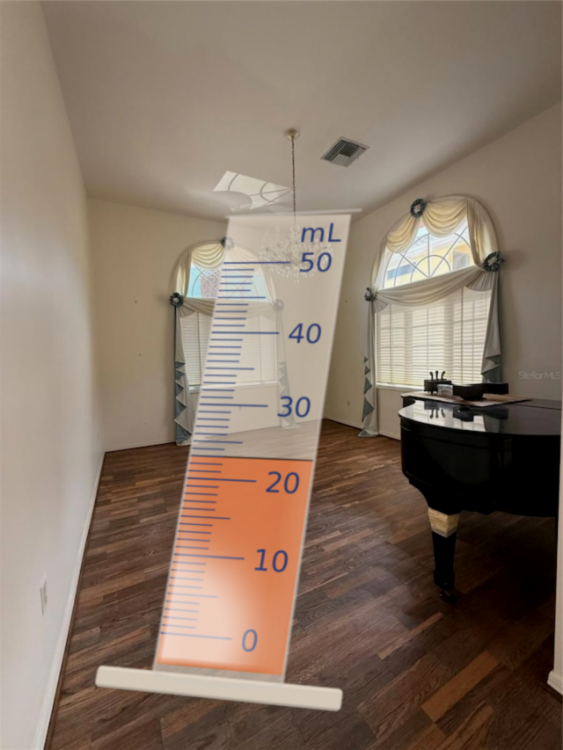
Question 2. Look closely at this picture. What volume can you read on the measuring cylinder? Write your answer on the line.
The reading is 23 mL
